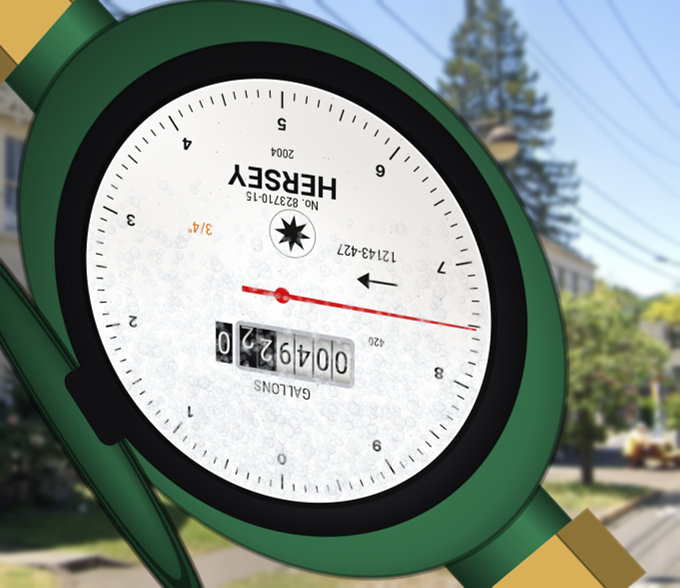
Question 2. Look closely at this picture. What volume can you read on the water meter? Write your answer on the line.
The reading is 49217.5 gal
